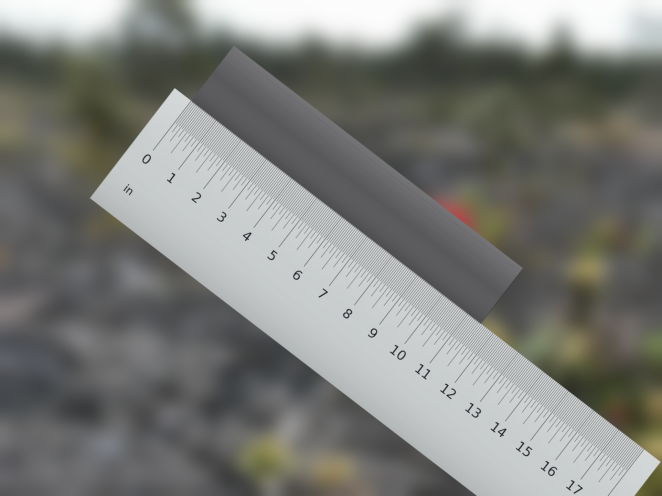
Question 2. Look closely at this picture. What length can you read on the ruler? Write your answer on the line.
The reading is 11.5 in
